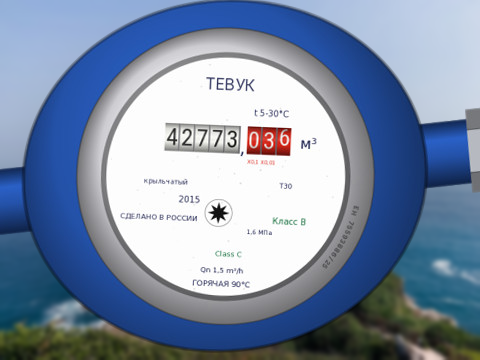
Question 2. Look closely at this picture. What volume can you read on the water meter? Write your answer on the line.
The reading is 42773.036 m³
